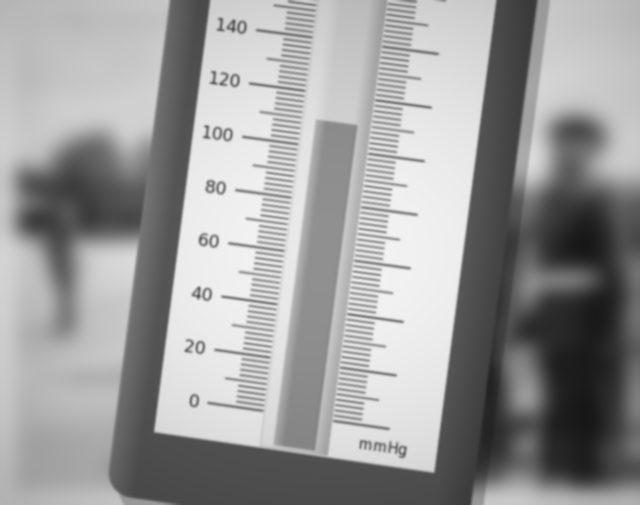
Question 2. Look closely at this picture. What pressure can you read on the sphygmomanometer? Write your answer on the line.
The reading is 110 mmHg
